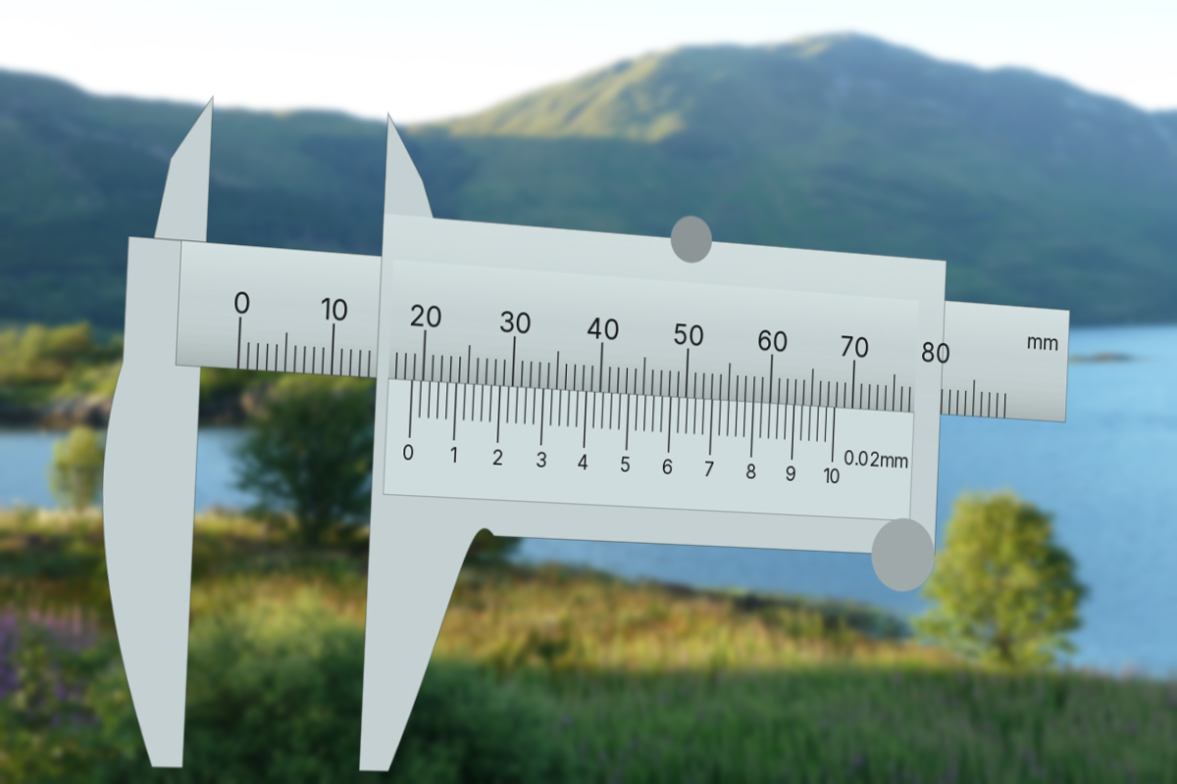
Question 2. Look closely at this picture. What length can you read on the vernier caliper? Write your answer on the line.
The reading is 18.8 mm
